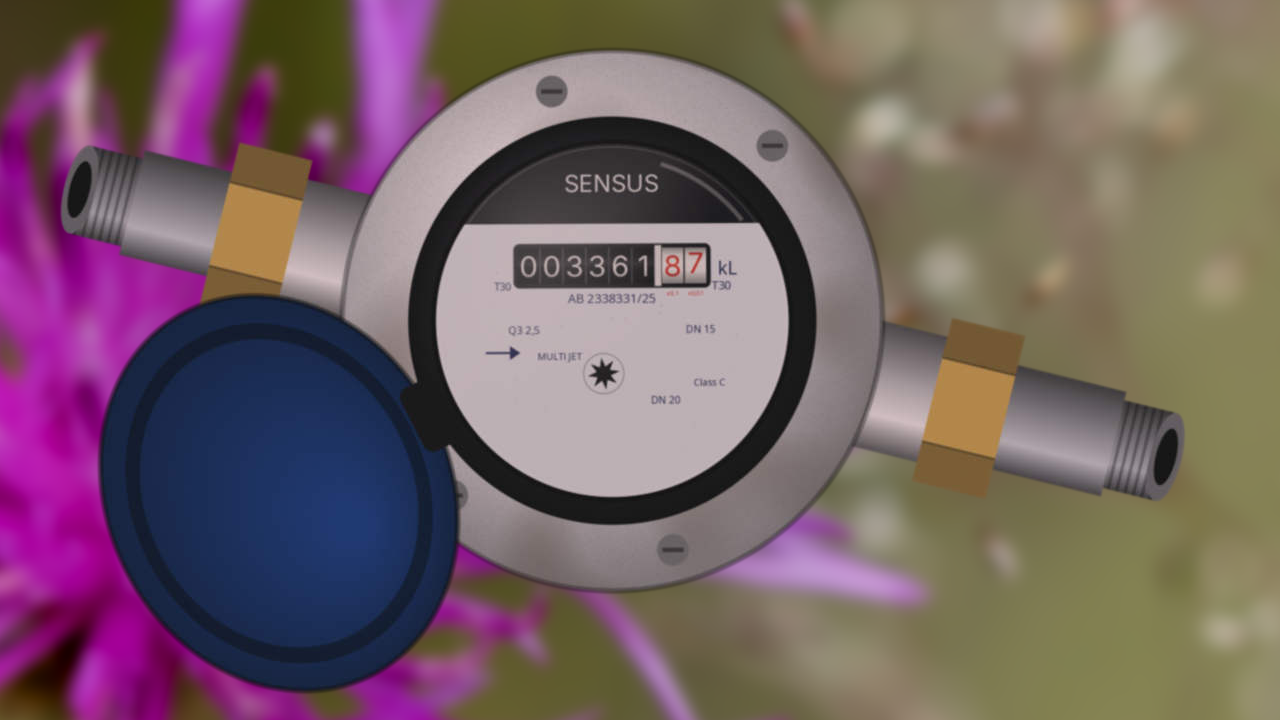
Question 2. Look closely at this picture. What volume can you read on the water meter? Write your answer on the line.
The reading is 3361.87 kL
